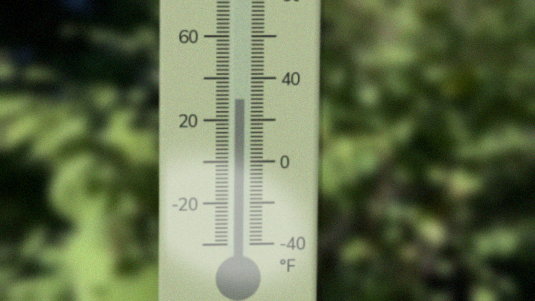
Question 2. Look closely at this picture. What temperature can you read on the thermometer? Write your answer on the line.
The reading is 30 °F
